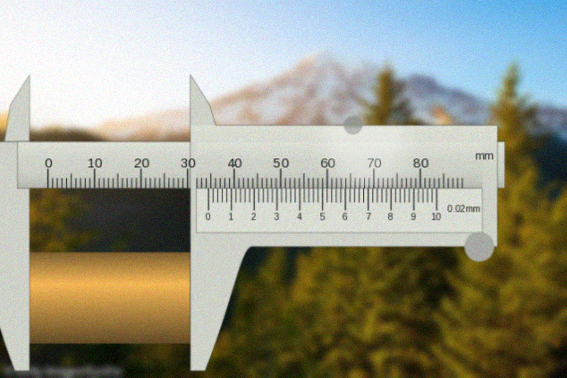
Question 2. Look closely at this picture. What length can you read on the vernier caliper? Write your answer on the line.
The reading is 34.5 mm
